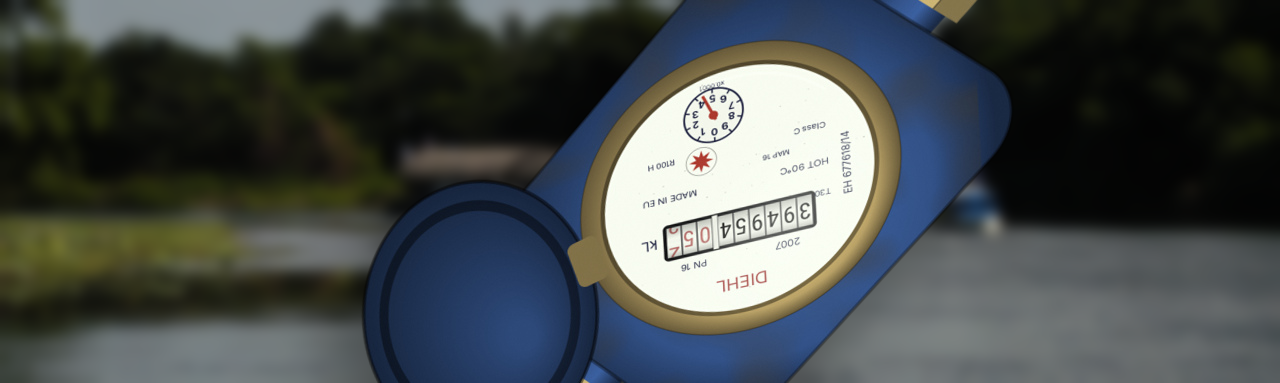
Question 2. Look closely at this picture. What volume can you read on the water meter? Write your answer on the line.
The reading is 394954.0524 kL
